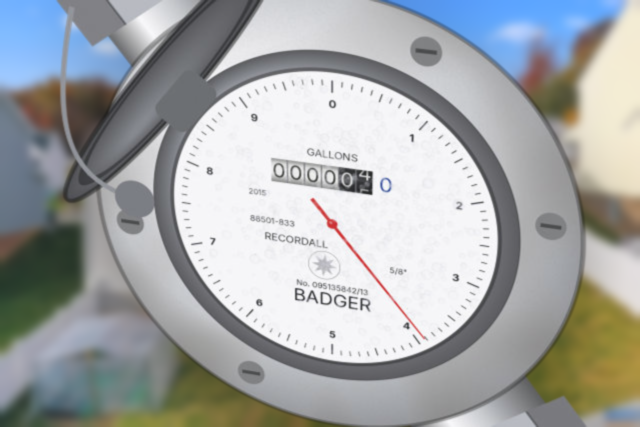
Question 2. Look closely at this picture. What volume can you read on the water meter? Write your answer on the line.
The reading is 43.9 gal
